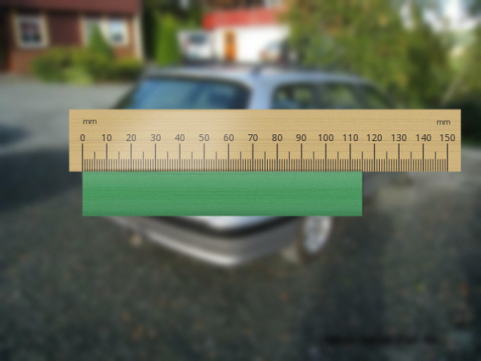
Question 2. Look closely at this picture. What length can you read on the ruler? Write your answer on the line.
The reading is 115 mm
